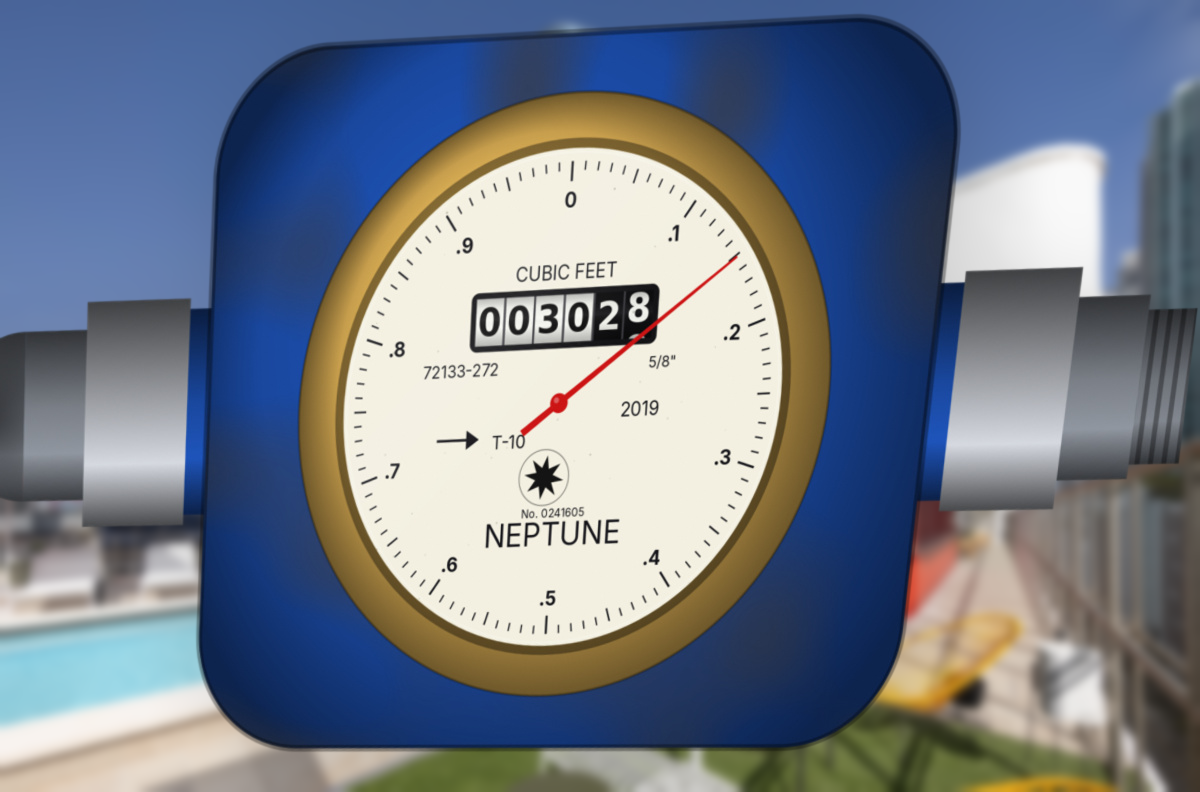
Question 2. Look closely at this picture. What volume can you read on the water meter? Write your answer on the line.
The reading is 3028.15 ft³
